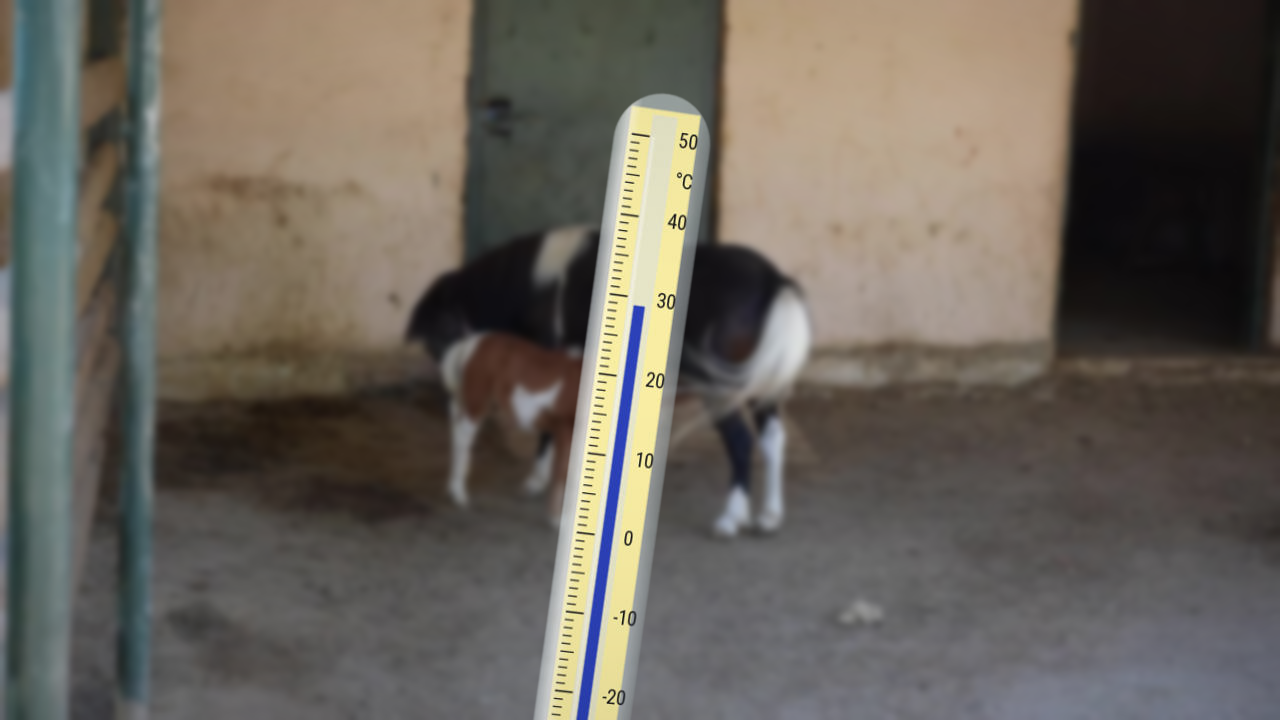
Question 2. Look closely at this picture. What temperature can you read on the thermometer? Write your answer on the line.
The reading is 29 °C
